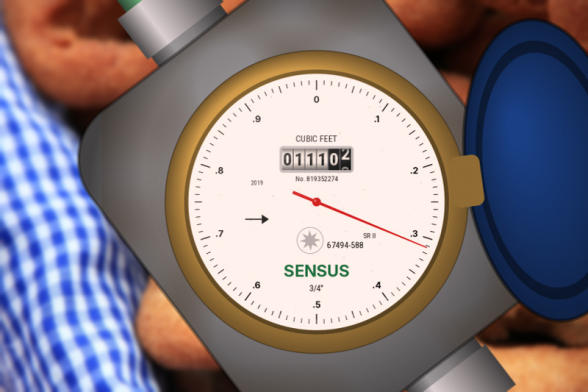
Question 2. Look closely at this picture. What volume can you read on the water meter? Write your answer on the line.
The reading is 11102.31 ft³
